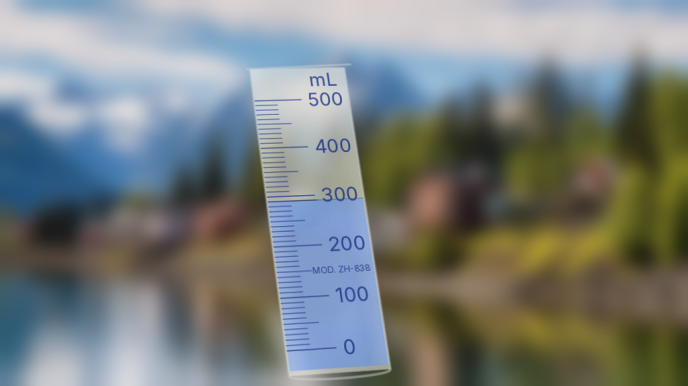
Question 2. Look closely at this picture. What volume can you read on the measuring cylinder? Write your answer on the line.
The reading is 290 mL
